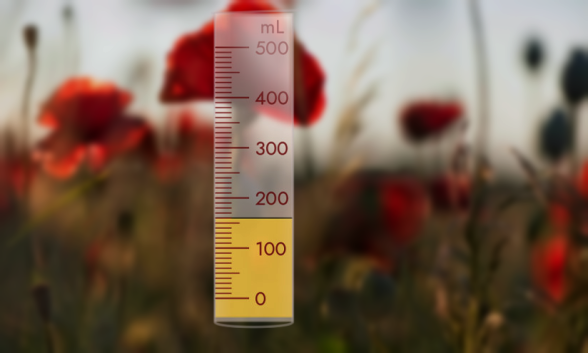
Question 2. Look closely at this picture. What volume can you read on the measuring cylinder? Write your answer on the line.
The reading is 160 mL
